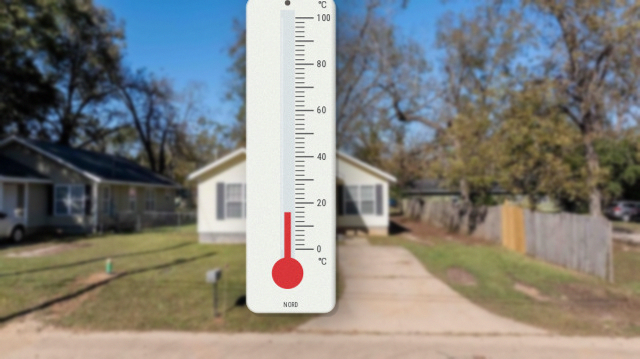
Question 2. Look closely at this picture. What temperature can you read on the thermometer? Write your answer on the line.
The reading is 16 °C
